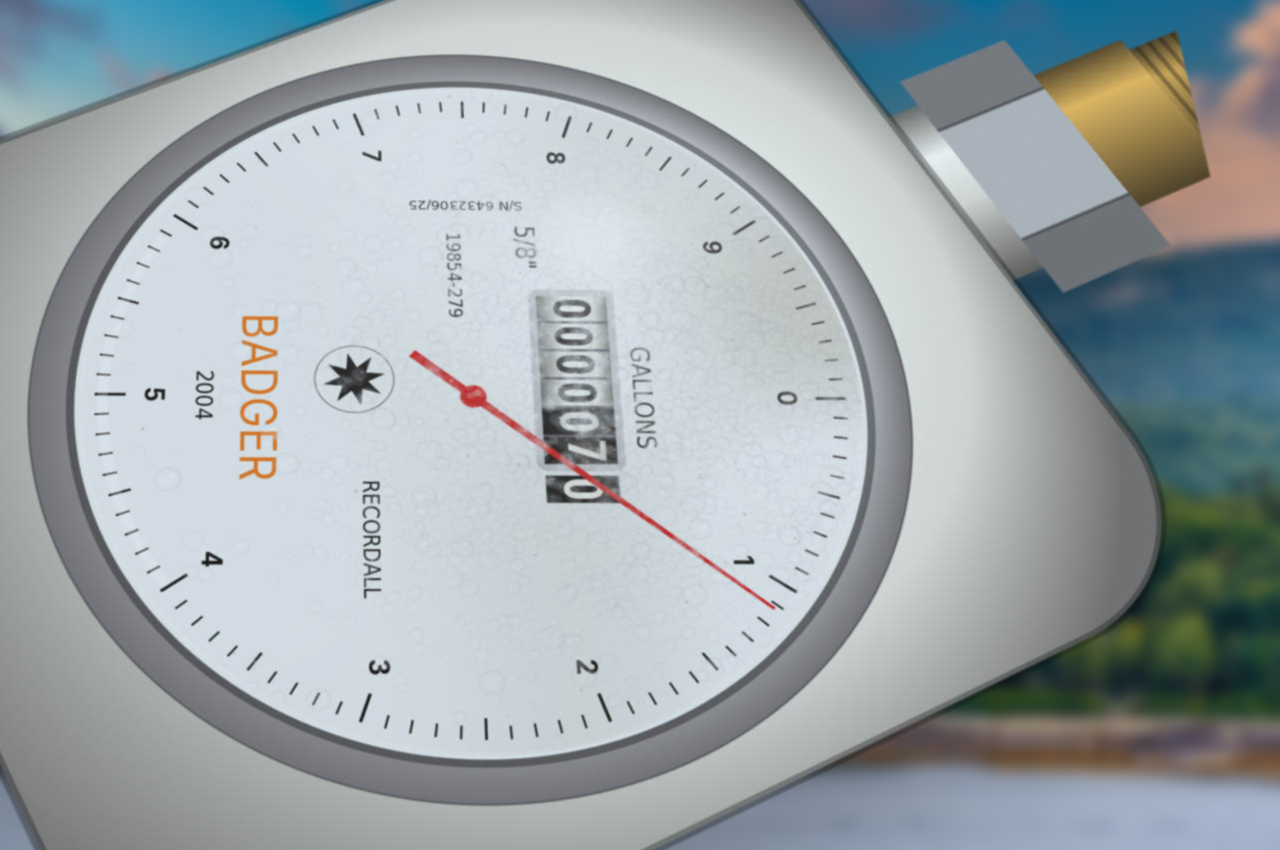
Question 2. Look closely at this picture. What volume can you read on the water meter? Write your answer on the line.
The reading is 71.1 gal
